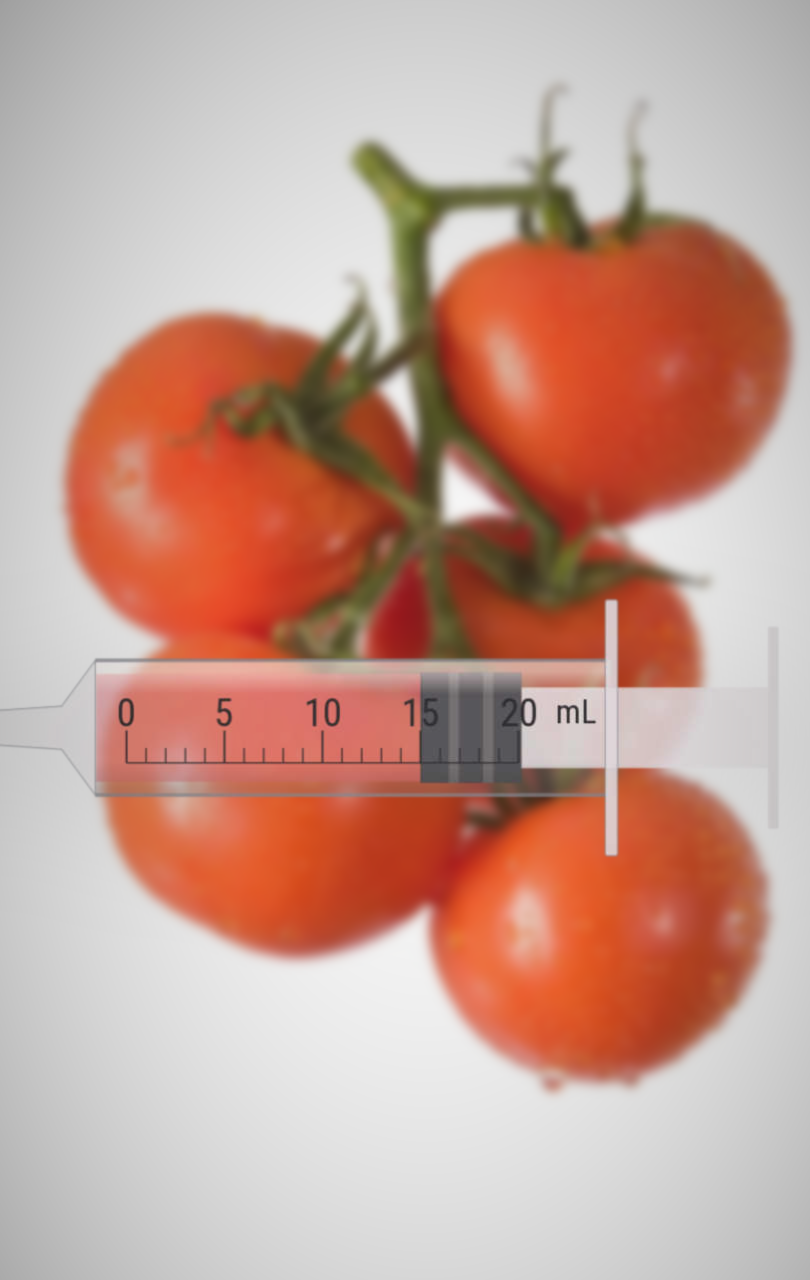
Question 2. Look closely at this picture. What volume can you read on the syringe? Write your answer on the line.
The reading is 15 mL
